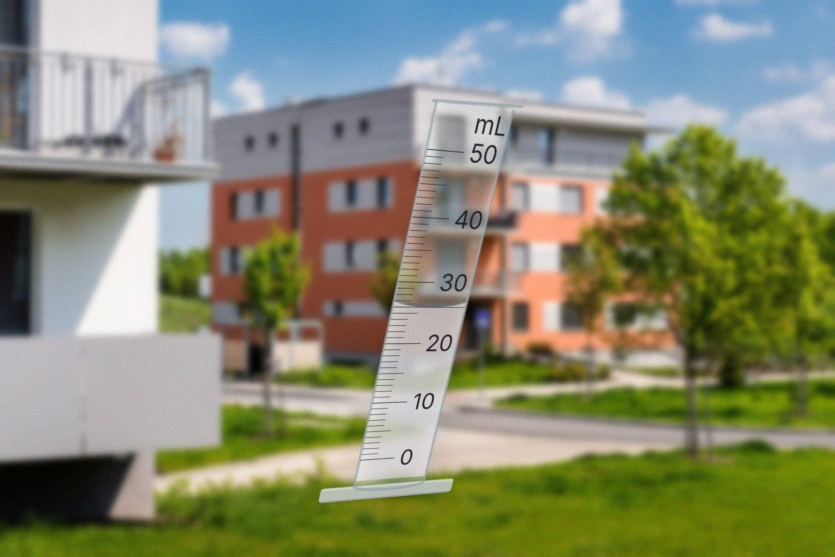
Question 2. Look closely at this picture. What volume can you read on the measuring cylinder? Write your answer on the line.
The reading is 26 mL
